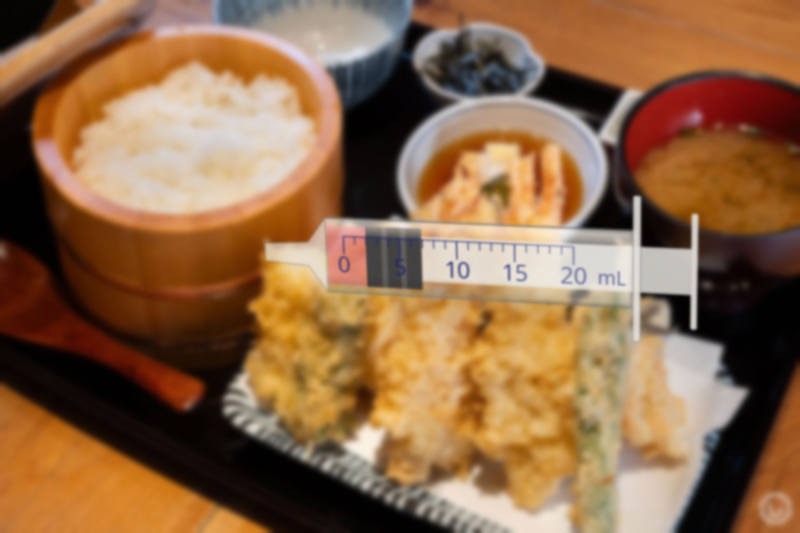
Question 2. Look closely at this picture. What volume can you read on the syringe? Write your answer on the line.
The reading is 2 mL
